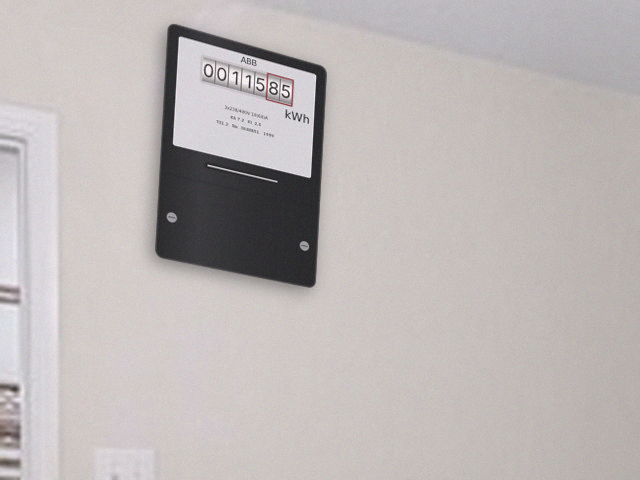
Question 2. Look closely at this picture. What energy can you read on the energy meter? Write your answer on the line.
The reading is 115.85 kWh
